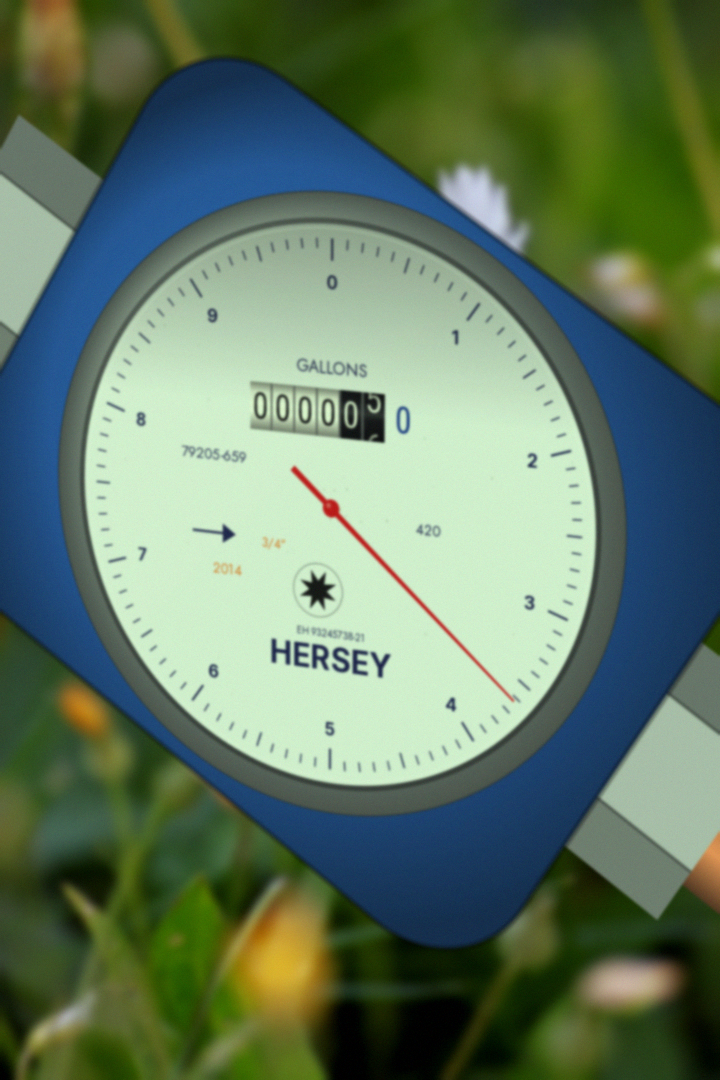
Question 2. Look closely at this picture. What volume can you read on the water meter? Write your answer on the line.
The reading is 53.6 gal
